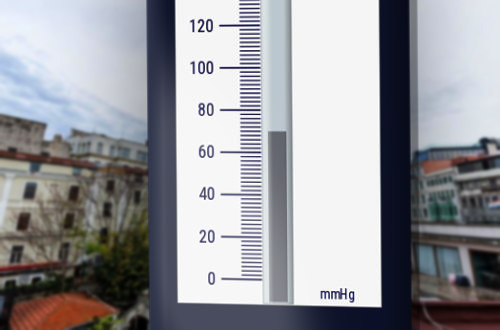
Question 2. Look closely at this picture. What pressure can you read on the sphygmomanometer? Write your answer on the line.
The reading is 70 mmHg
